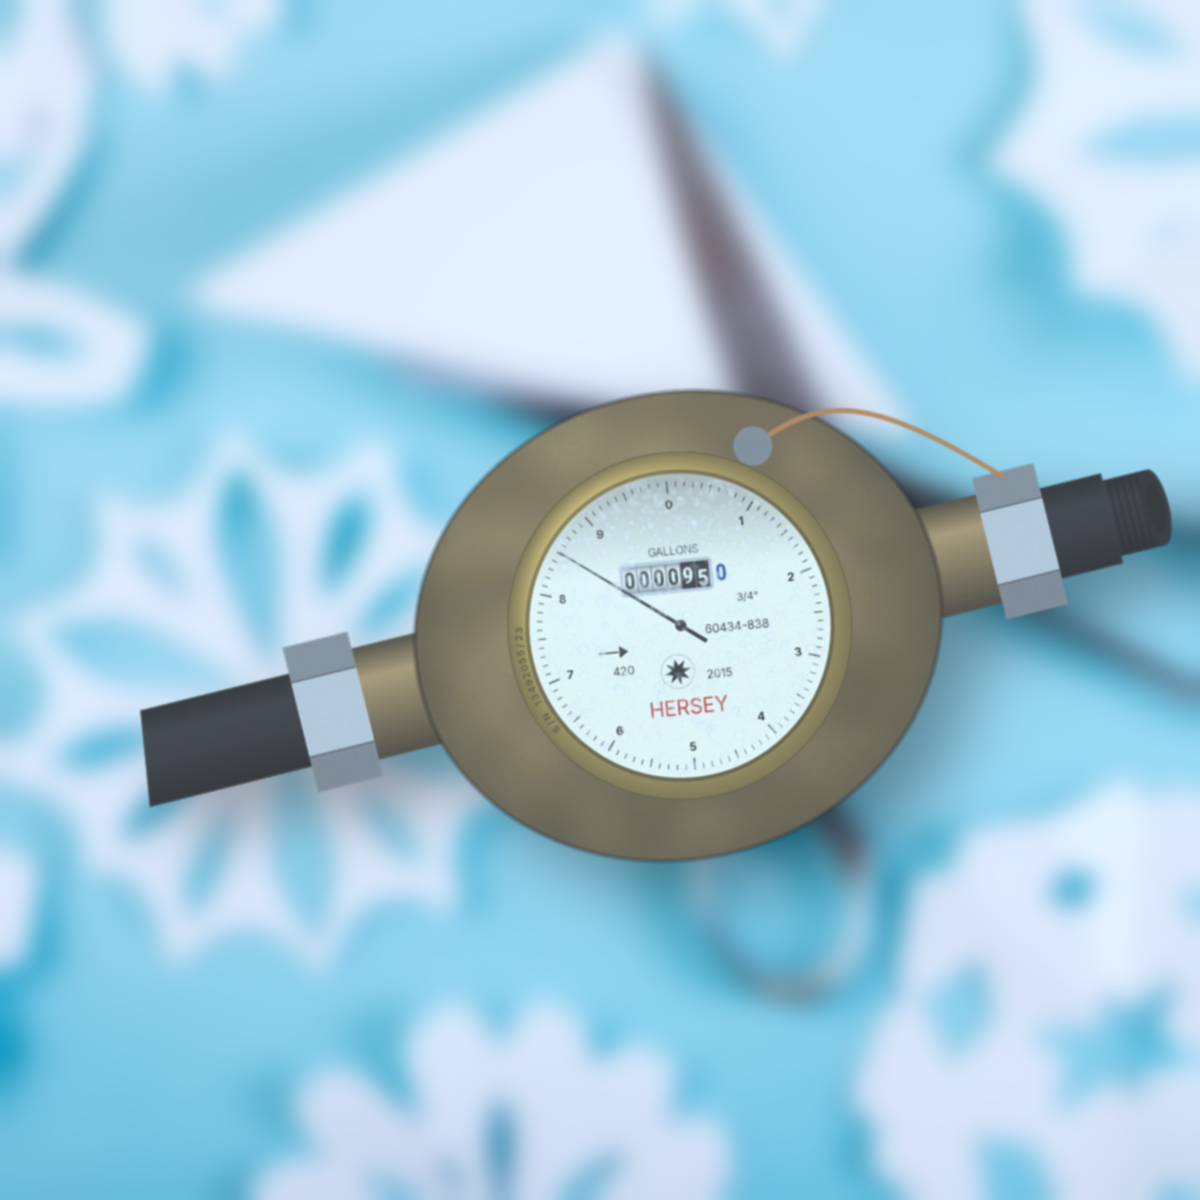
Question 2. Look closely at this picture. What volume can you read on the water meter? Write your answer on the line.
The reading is 948.5 gal
